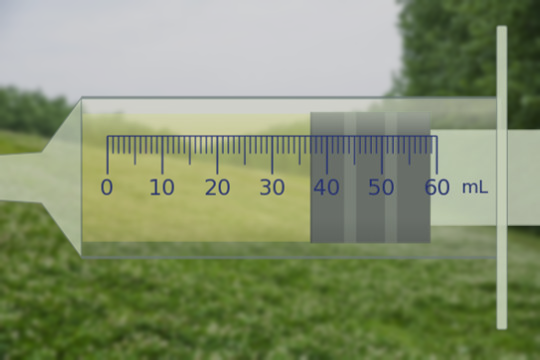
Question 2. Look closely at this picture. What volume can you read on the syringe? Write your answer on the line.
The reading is 37 mL
